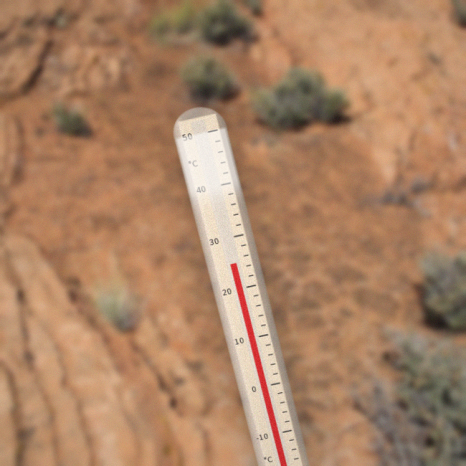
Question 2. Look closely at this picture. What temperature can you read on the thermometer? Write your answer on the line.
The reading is 25 °C
